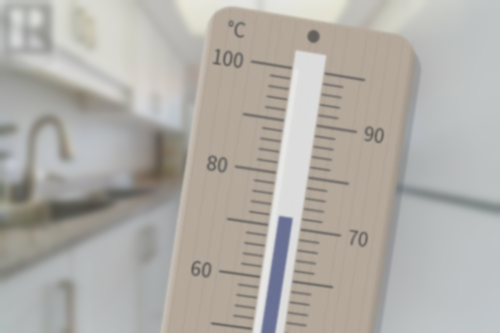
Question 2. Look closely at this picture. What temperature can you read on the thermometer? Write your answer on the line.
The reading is 72 °C
